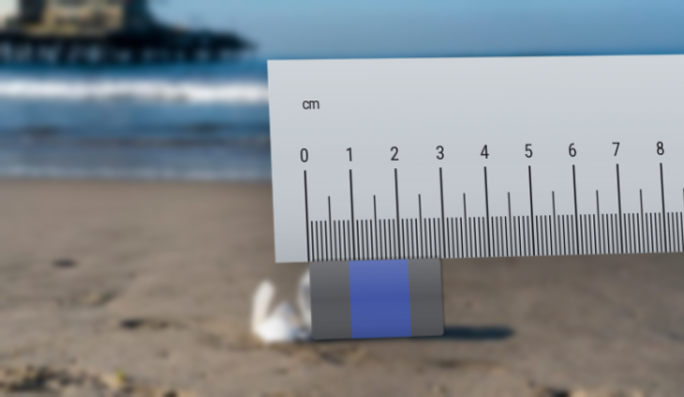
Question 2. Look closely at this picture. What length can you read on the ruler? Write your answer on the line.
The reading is 2.9 cm
